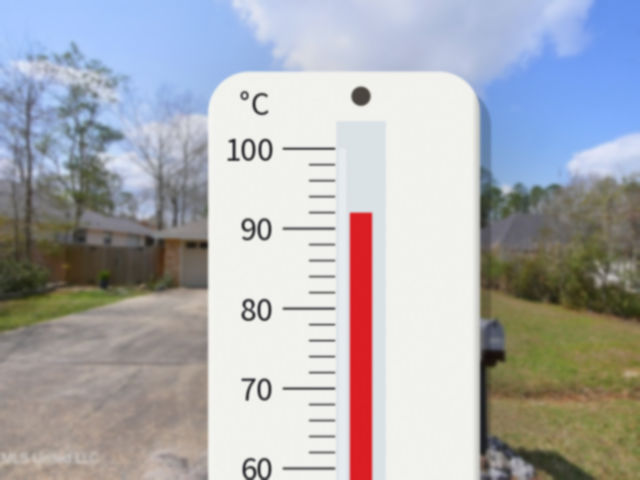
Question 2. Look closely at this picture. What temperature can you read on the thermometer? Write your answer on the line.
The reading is 92 °C
